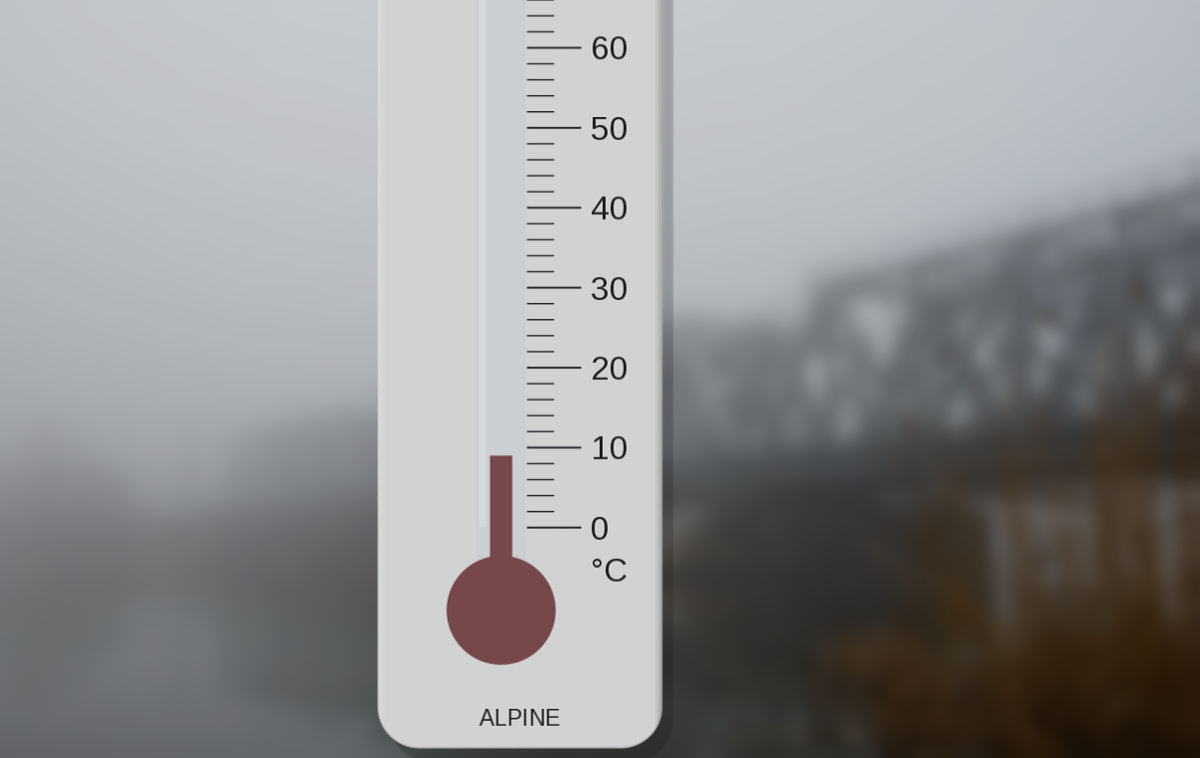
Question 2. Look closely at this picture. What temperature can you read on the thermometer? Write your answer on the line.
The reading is 9 °C
